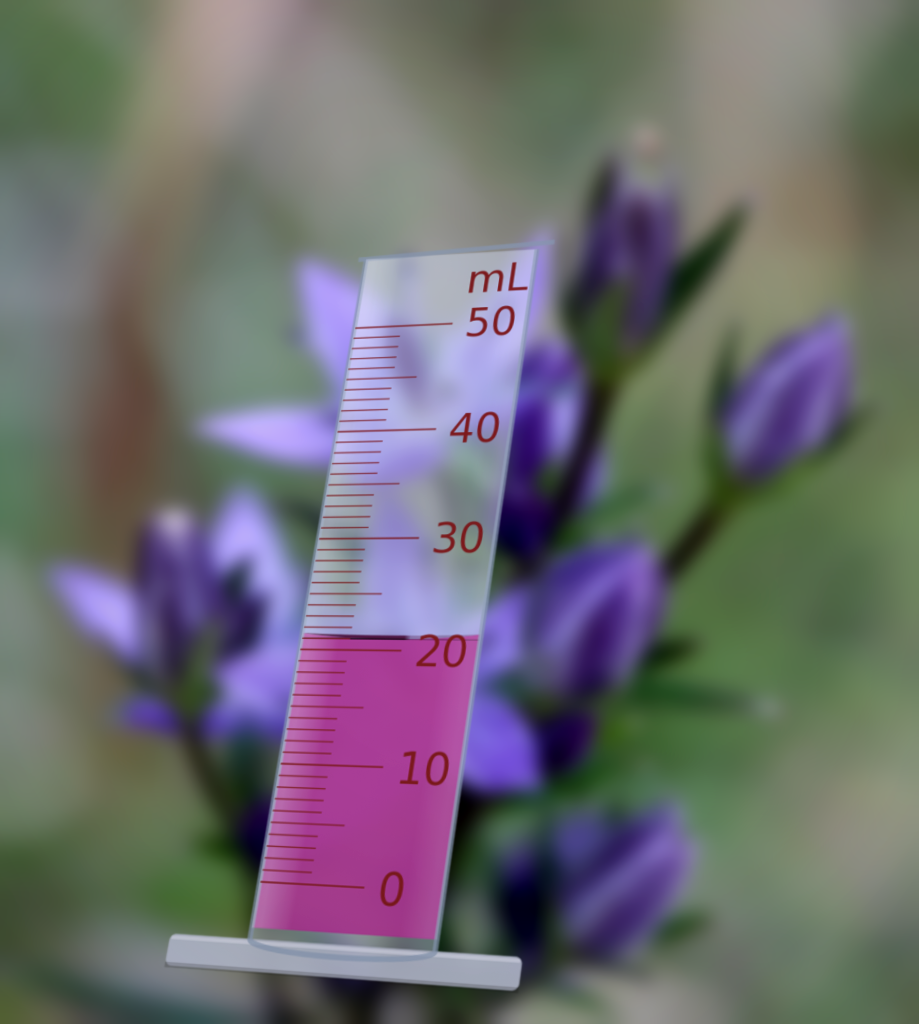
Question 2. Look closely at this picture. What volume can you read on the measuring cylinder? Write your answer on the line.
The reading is 21 mL
